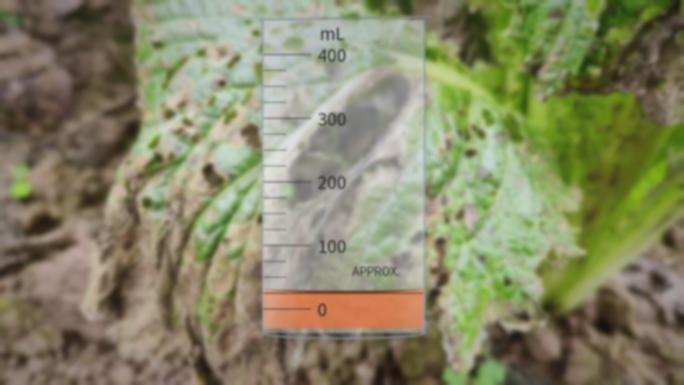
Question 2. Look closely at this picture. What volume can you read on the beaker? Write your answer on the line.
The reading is 25 mL
